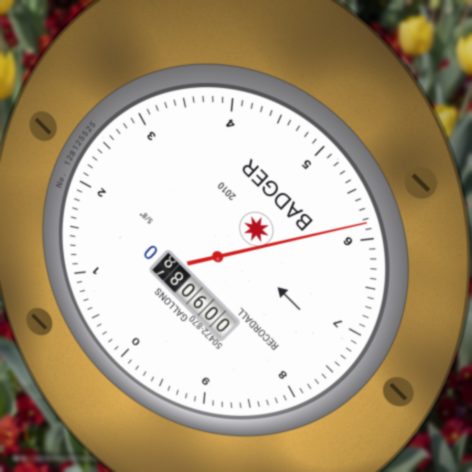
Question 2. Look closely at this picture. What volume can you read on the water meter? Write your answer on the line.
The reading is 90875.8 gal
